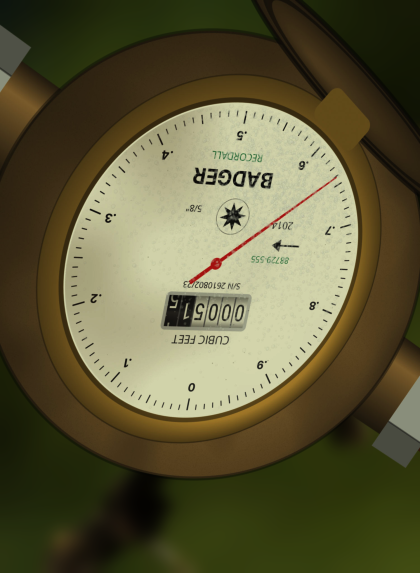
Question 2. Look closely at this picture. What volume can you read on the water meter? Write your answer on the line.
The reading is 514.64 ft³
